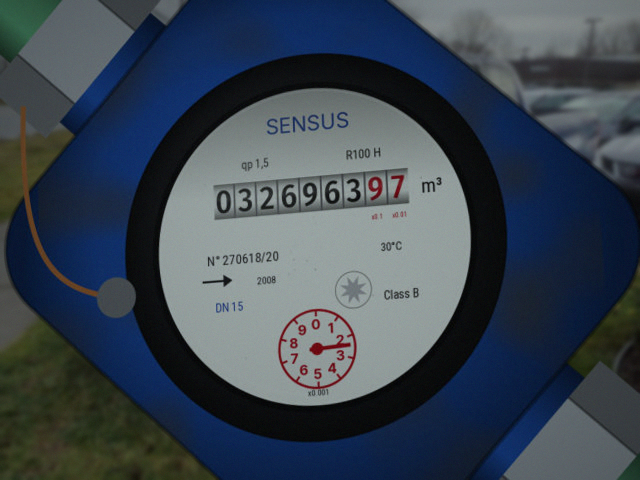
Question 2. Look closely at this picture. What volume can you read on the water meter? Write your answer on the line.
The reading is 326963.972 m³
